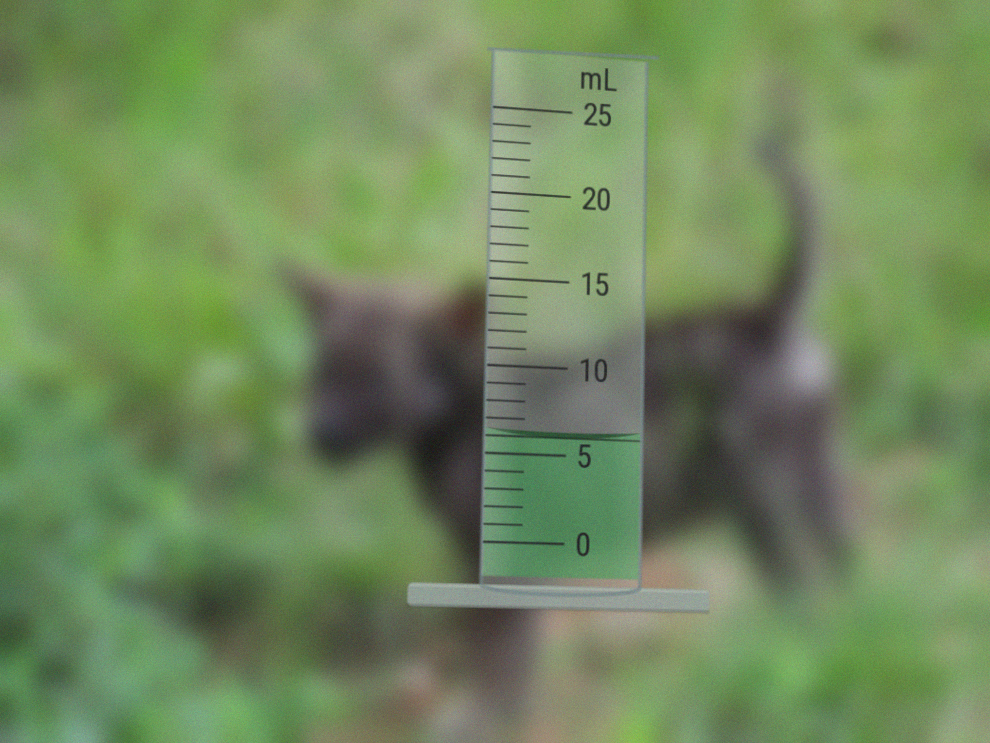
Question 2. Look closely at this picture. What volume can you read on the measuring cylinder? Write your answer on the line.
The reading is 6 mL
